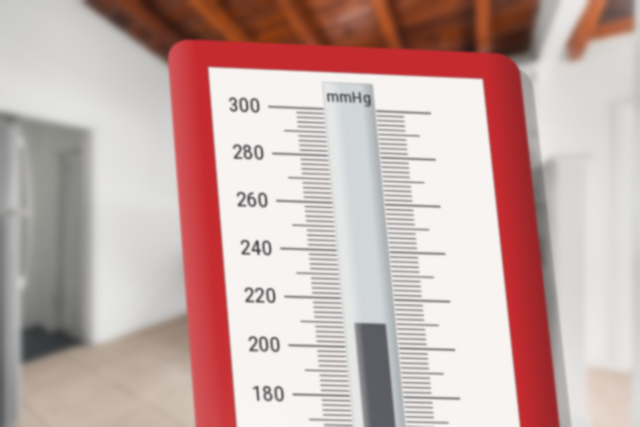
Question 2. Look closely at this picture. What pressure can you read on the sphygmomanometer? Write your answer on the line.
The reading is 210 mmHg
